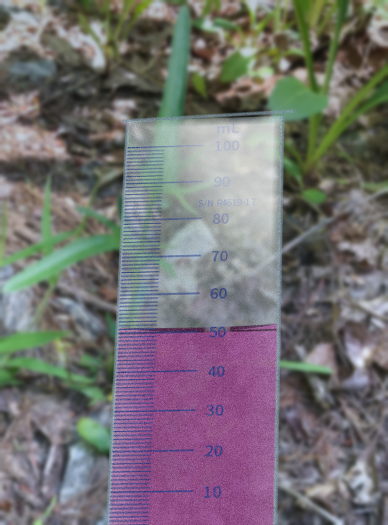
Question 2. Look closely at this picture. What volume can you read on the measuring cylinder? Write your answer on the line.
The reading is 50 mL
